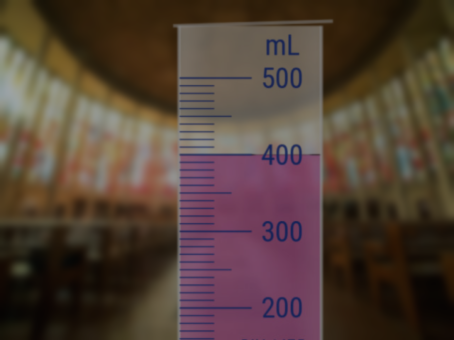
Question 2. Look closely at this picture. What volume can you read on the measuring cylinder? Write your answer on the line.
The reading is 400 mL
